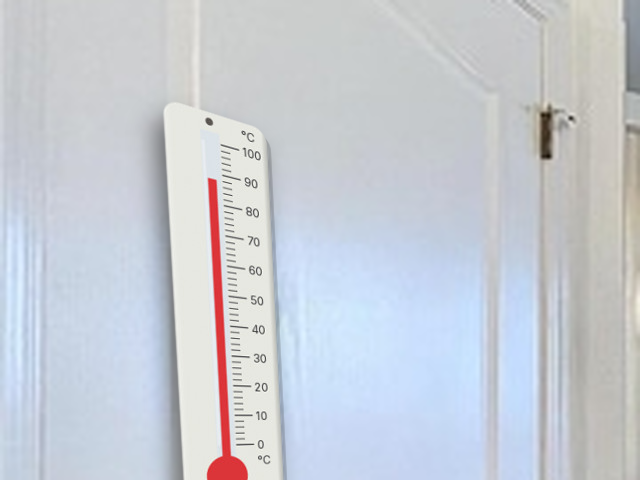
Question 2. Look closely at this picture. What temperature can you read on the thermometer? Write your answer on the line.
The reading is 88 °C
